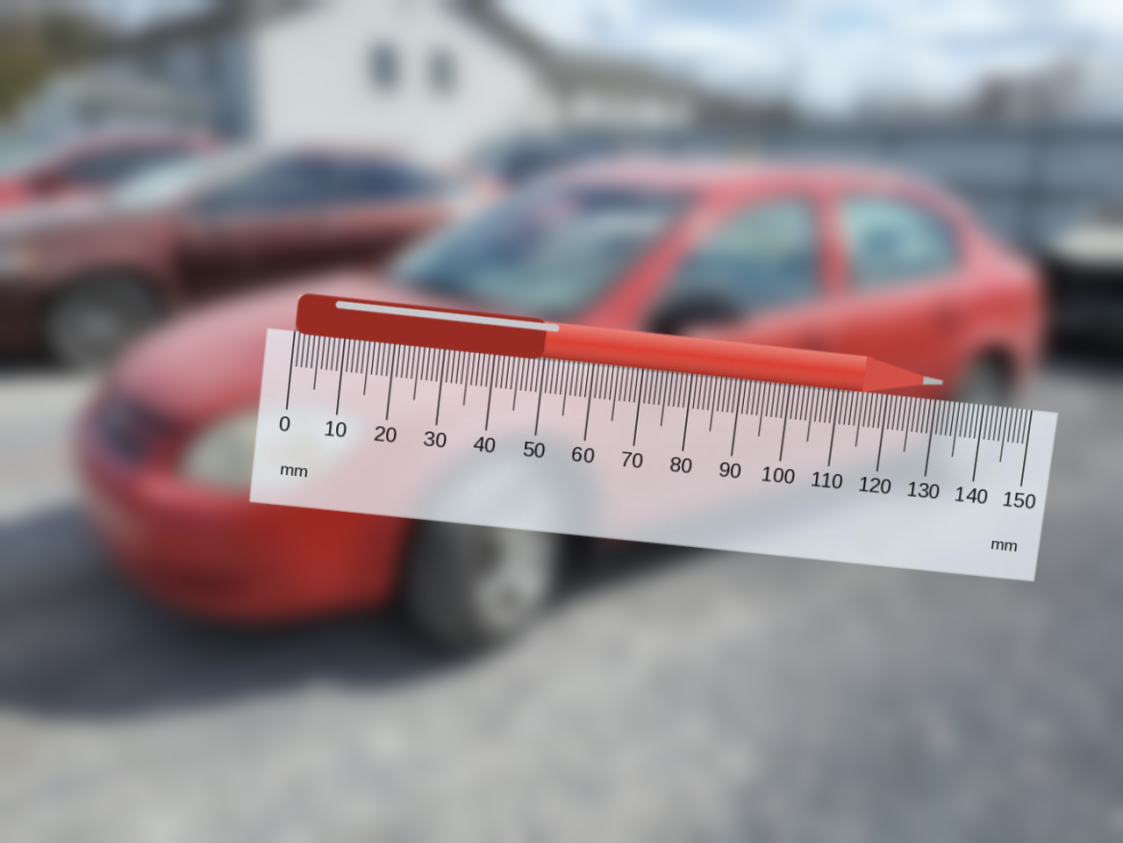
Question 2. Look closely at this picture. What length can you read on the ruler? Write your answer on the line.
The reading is 131 mm
